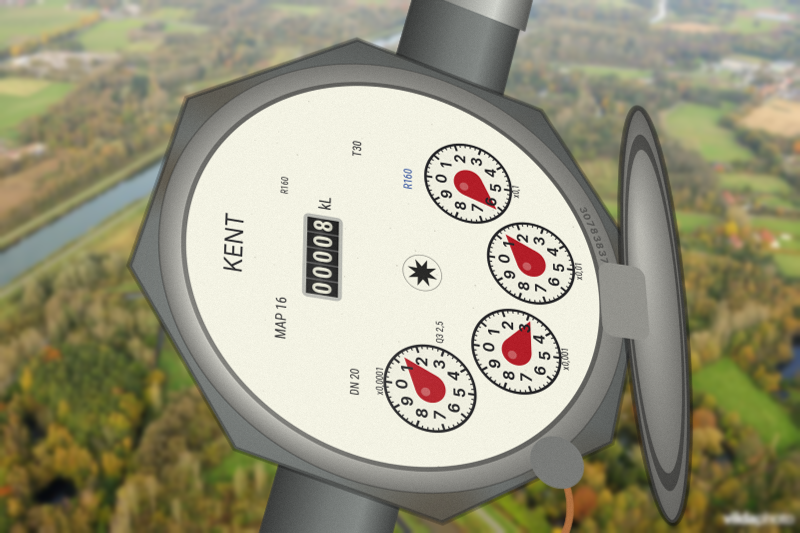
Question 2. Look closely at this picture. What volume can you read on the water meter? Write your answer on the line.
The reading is 8.6131 kL
